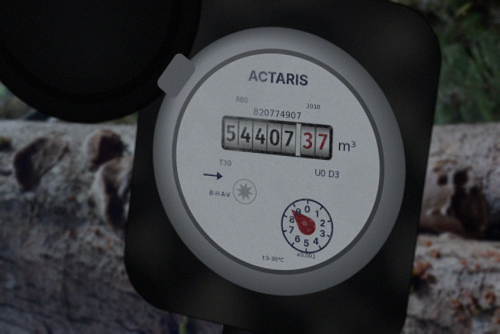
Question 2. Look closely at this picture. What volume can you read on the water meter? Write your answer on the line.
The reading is 54407.378 m³
